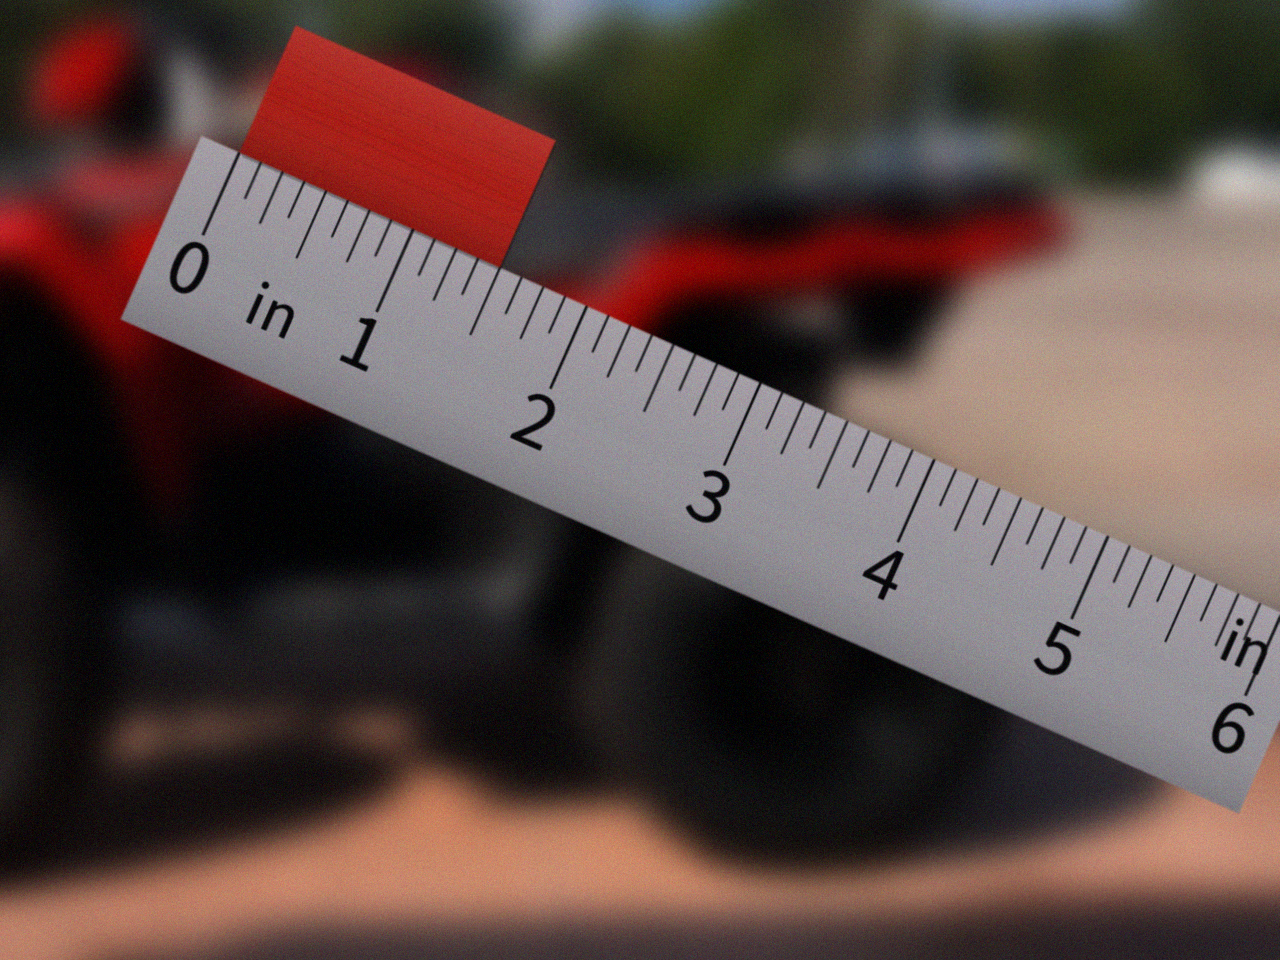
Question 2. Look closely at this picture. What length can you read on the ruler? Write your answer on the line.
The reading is 1.5 in
